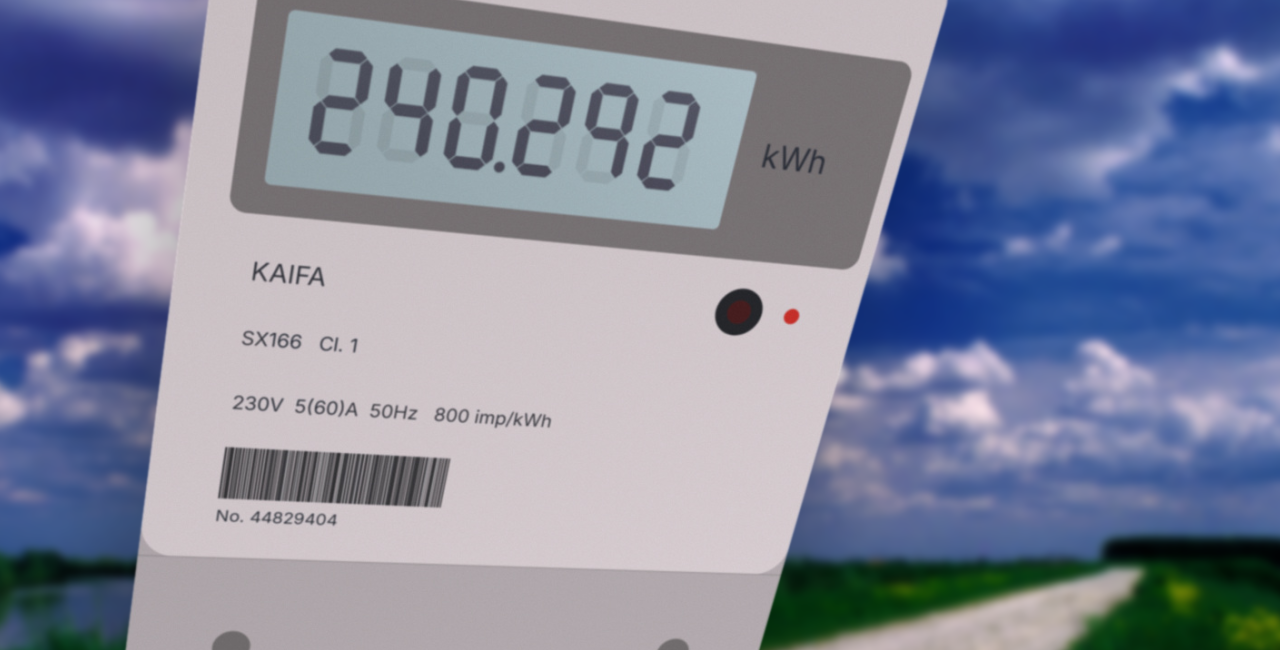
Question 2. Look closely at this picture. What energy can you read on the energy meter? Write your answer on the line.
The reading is 240.292 kWh
